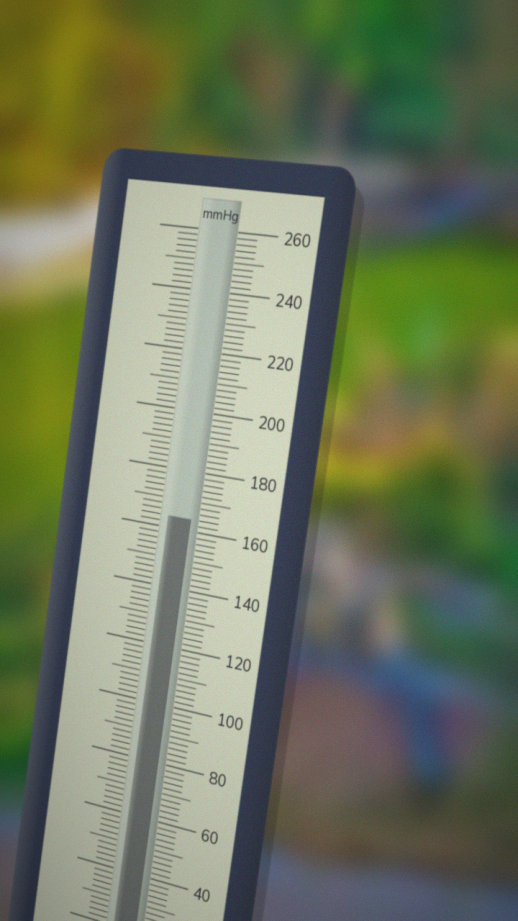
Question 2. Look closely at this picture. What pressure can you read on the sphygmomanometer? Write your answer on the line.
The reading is 164 mmHg
